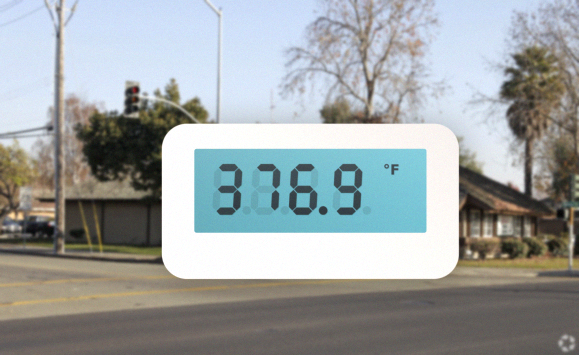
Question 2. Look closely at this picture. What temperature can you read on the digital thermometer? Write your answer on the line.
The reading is 376.9 °F
